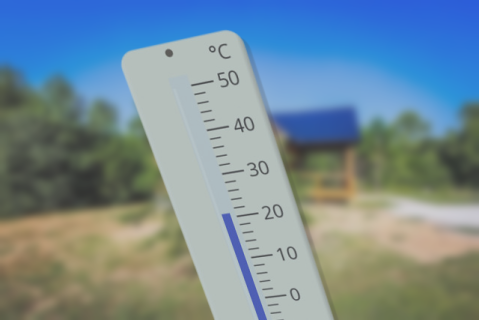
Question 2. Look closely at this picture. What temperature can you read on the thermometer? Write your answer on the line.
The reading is 21 °C
